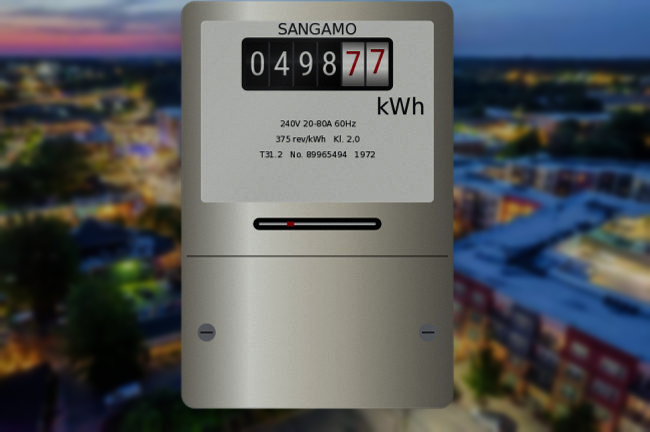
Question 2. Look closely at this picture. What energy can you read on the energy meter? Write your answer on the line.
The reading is 498.77 kWh
